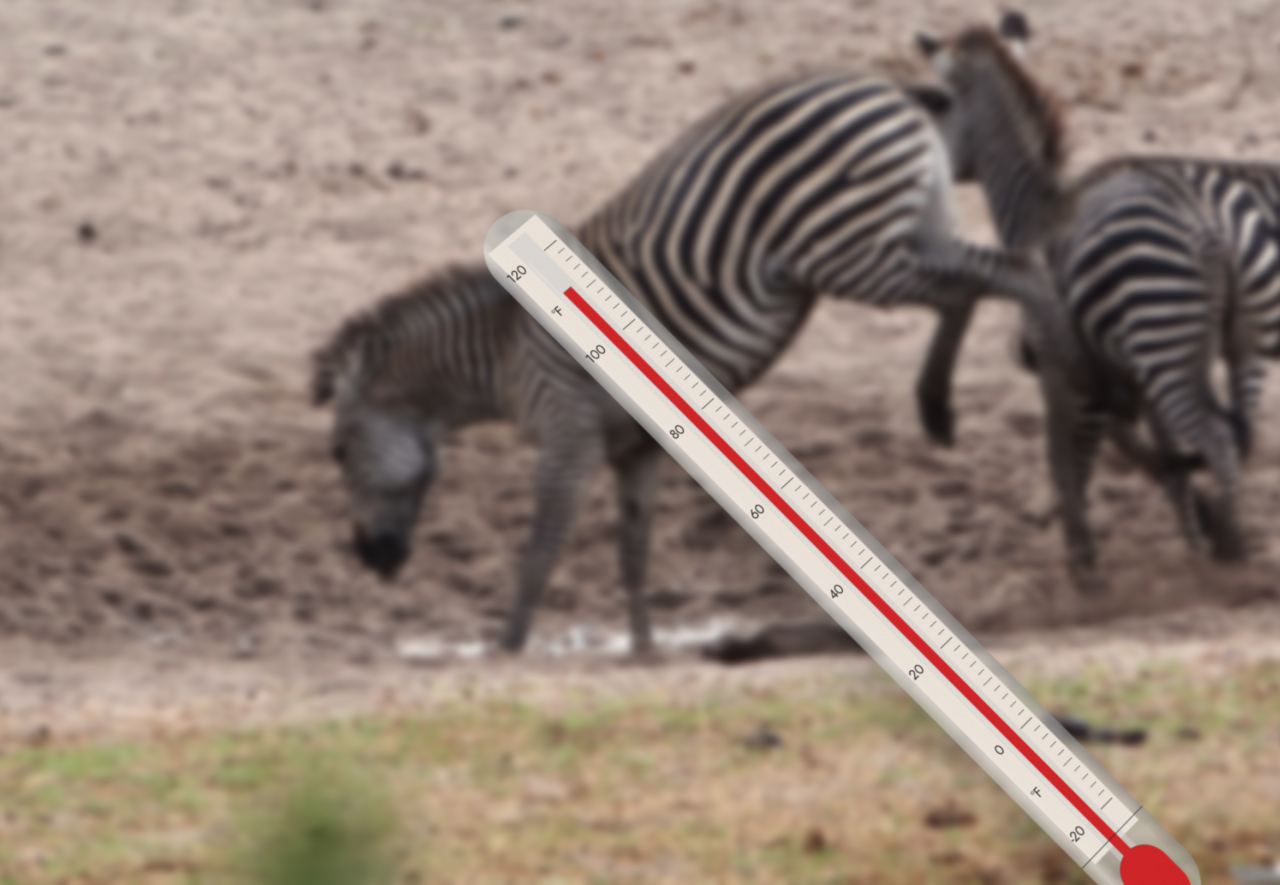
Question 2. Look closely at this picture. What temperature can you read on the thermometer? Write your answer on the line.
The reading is 112 °F
